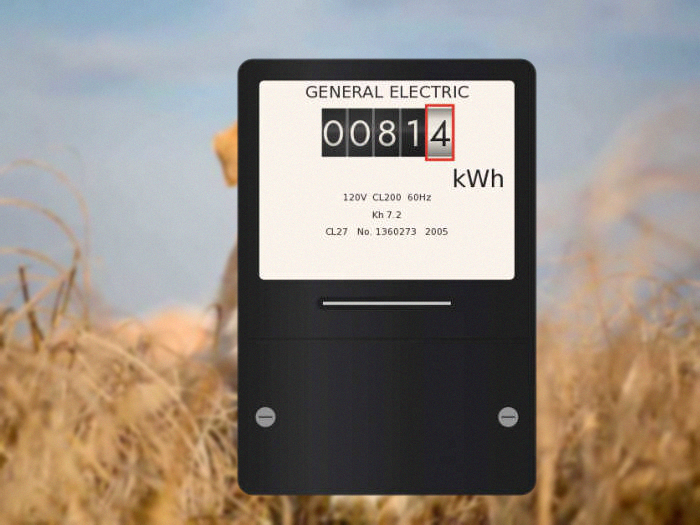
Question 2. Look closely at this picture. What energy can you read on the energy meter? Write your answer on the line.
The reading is 81.4 kWh
